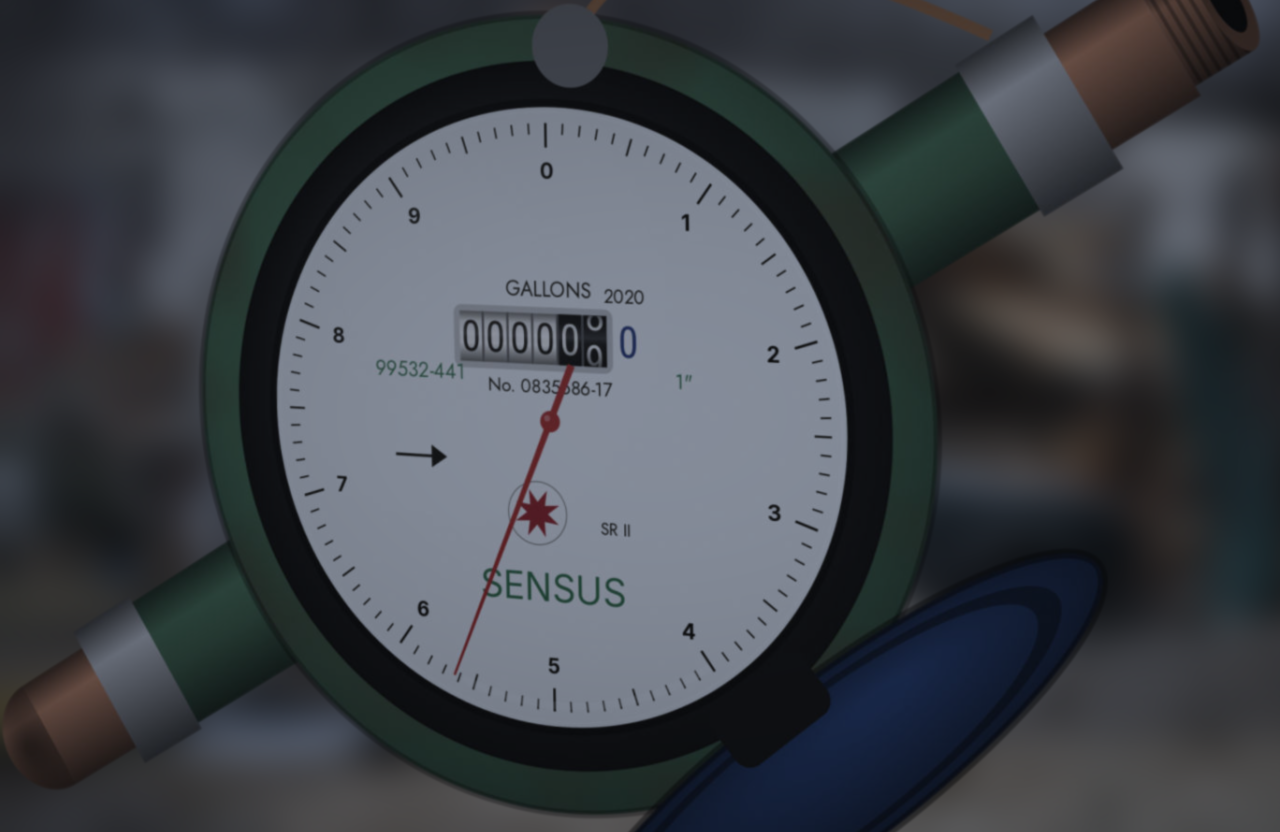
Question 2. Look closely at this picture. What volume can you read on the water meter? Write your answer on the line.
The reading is 85.6 gal
